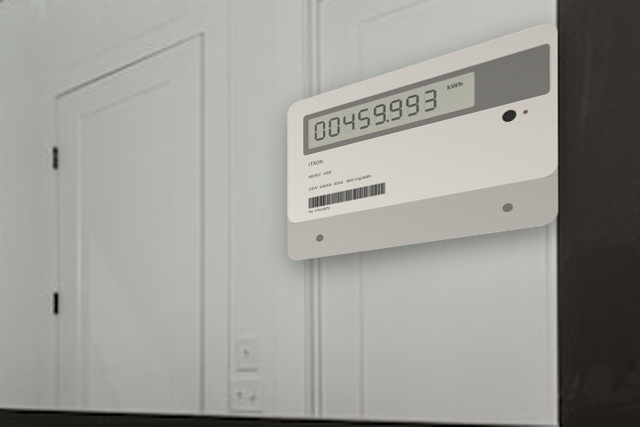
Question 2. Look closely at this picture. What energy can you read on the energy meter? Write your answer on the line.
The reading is 459.993 kWh
